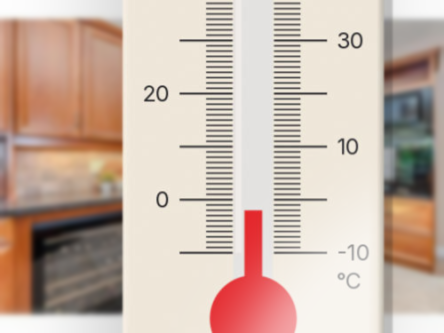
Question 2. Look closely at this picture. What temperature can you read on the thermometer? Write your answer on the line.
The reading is -2 °C
